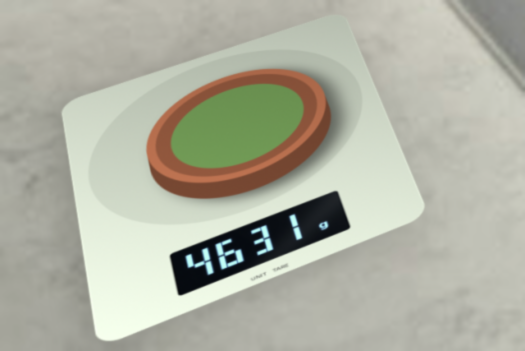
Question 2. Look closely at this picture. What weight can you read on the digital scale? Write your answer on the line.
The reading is 4631 g
